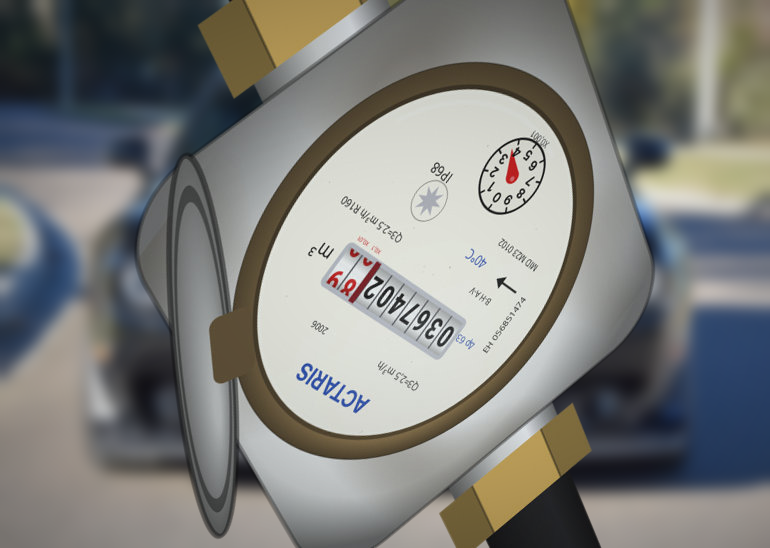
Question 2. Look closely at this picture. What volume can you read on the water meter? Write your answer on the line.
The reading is 367402.893 m³
